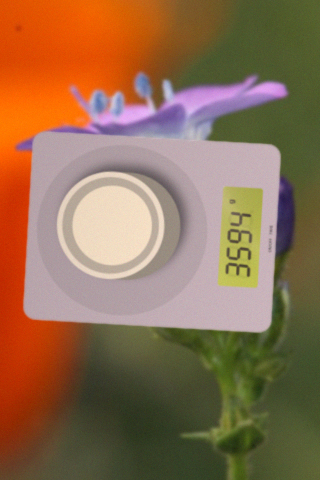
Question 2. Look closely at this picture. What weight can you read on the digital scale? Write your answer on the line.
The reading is 3594 g
